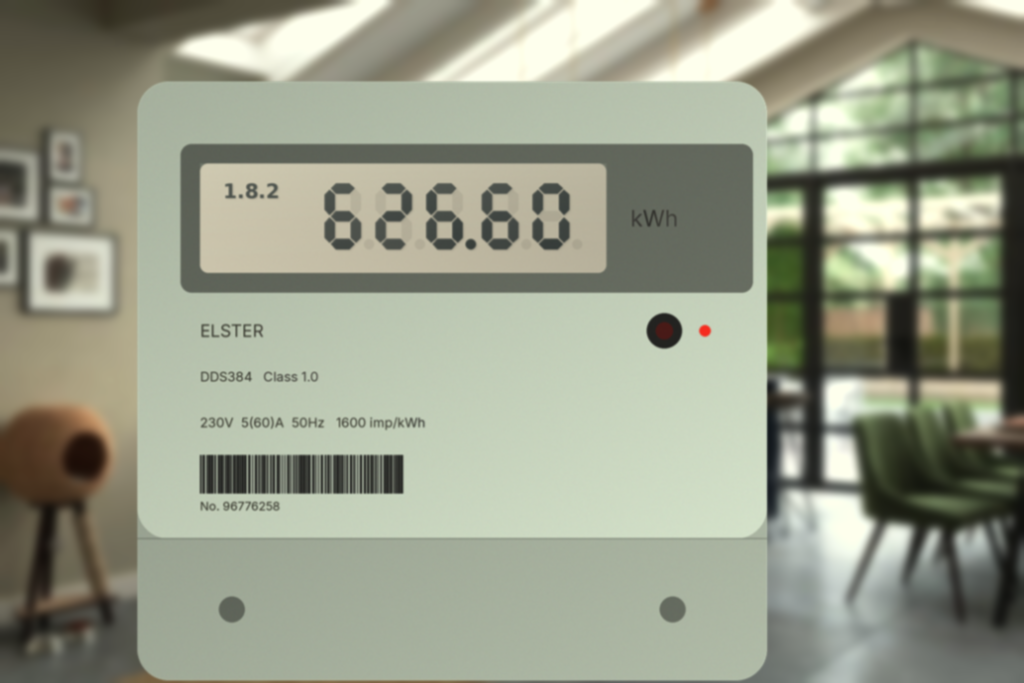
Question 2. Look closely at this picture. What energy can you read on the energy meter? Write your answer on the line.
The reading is 626.60 kWh
